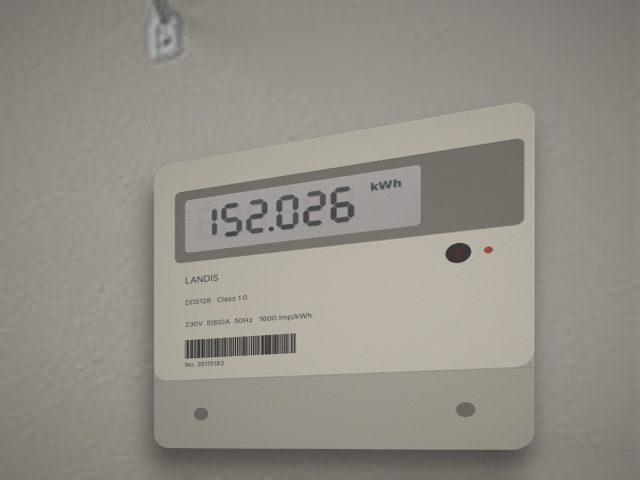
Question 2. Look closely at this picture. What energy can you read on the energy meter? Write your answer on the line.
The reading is 152.026 kWh
